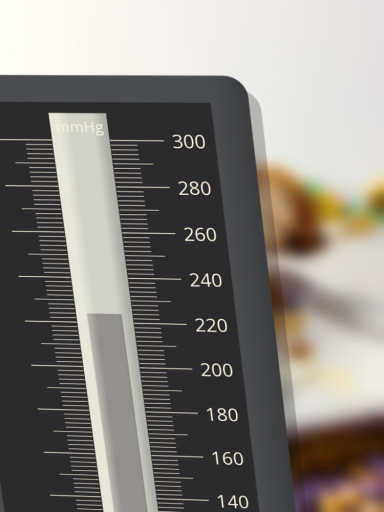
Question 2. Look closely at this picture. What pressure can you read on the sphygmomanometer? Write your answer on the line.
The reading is 224 mmHg
